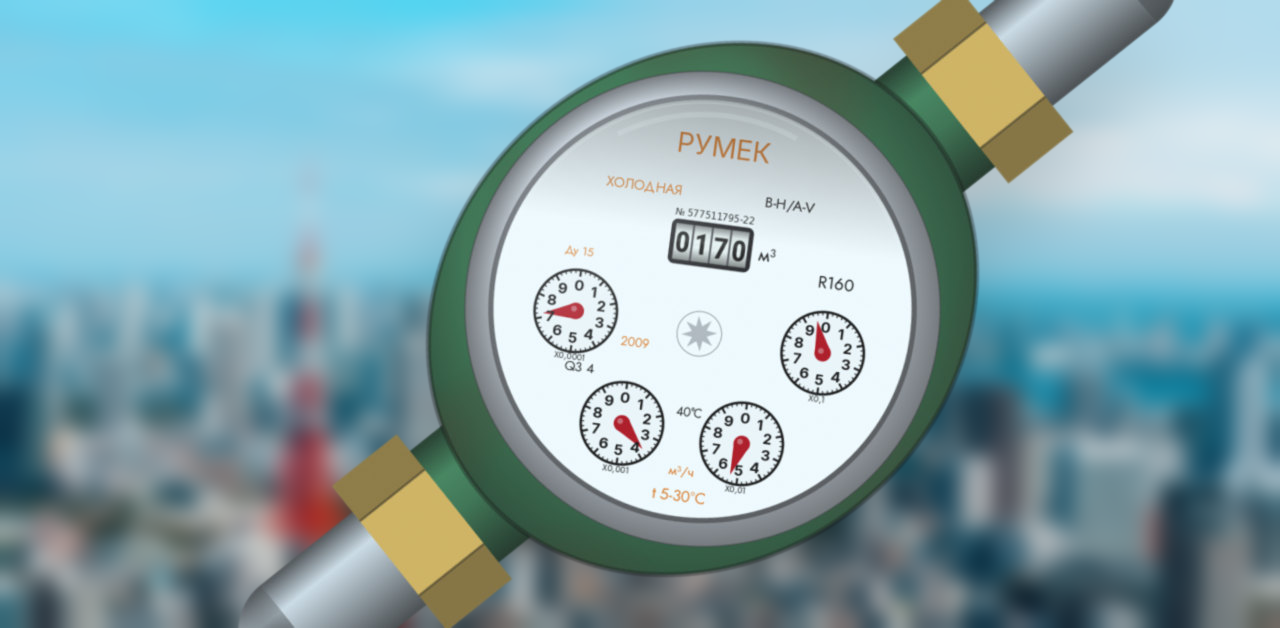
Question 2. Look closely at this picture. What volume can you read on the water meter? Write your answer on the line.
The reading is 169.9537 m³
